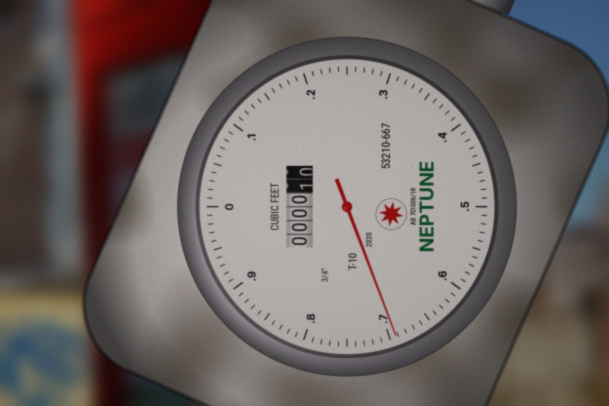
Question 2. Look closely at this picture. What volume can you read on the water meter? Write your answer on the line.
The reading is 9.69 ft³
